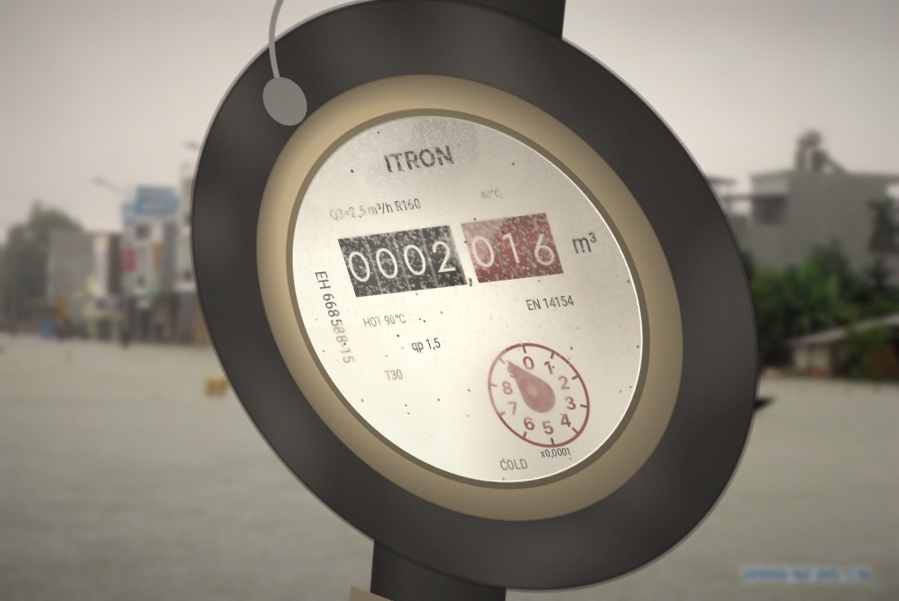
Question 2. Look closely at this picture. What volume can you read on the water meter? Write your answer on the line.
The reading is 2.0159 m³
